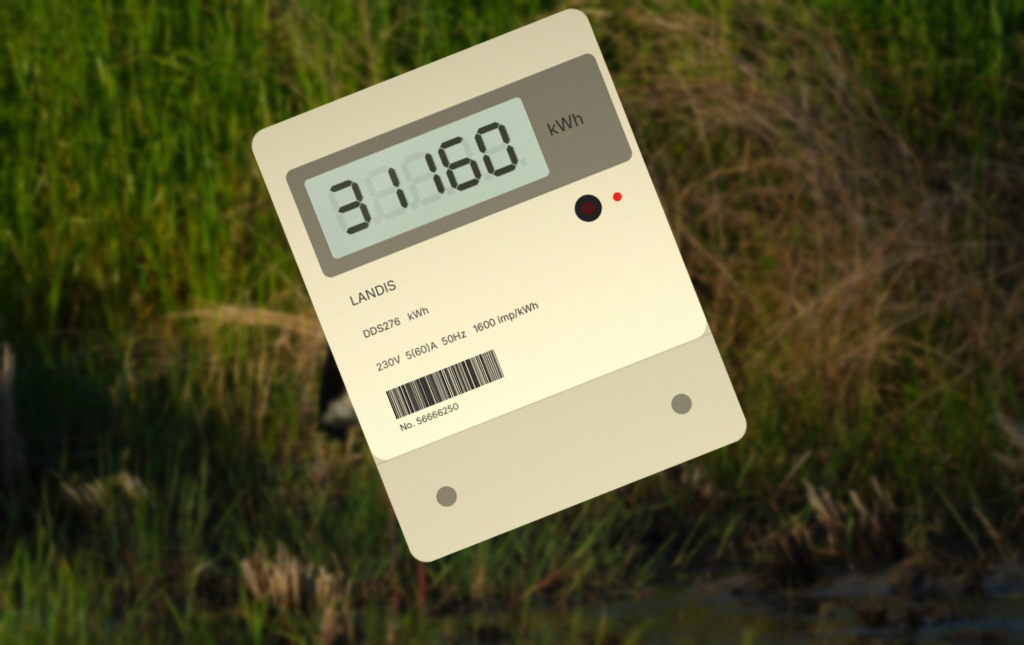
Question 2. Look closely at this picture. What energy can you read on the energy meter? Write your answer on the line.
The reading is 31160 kWh
